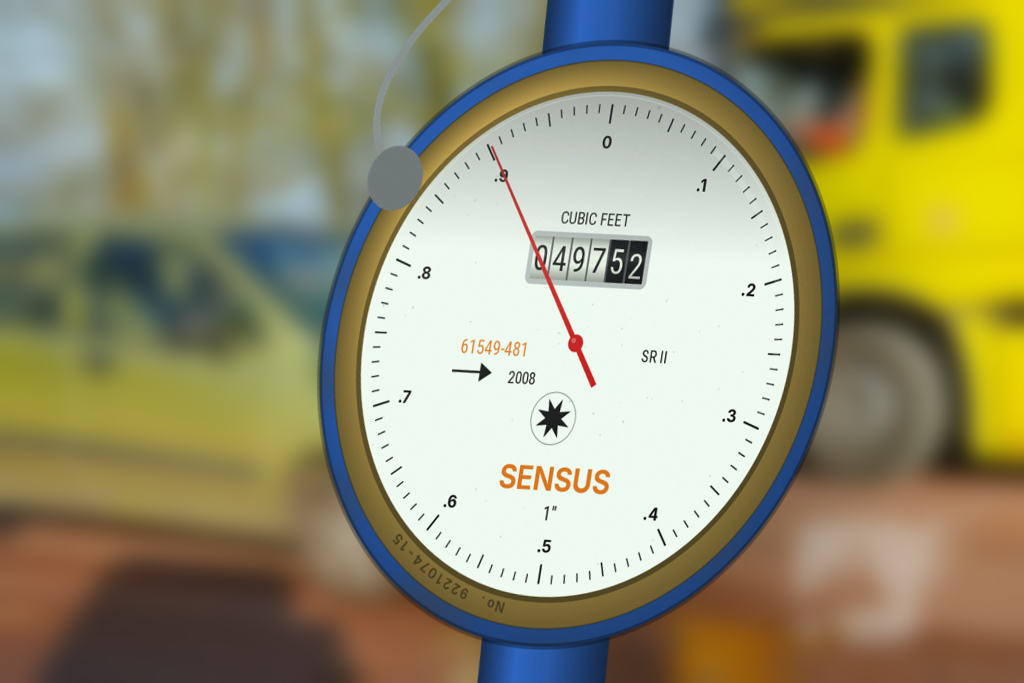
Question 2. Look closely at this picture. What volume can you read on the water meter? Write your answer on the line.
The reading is 49751.90 ft³
